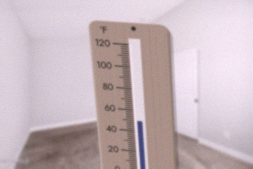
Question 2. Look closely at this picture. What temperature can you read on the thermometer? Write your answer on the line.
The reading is 50 °F
